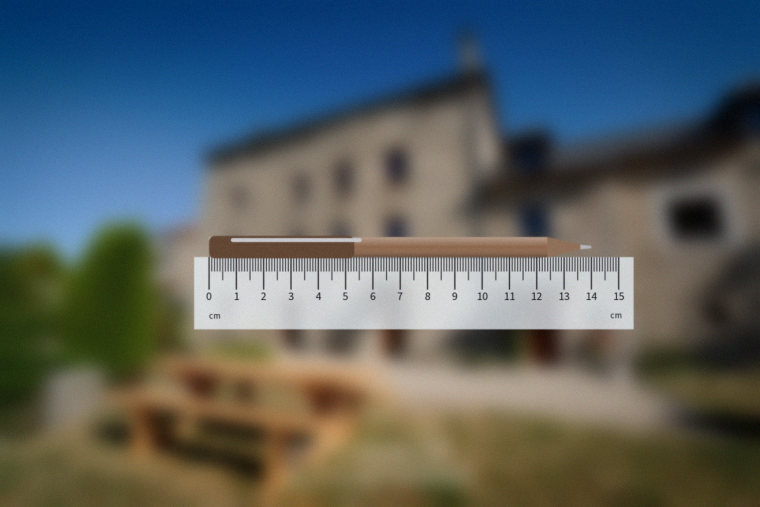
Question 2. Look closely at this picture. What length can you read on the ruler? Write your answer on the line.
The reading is 14 cm
